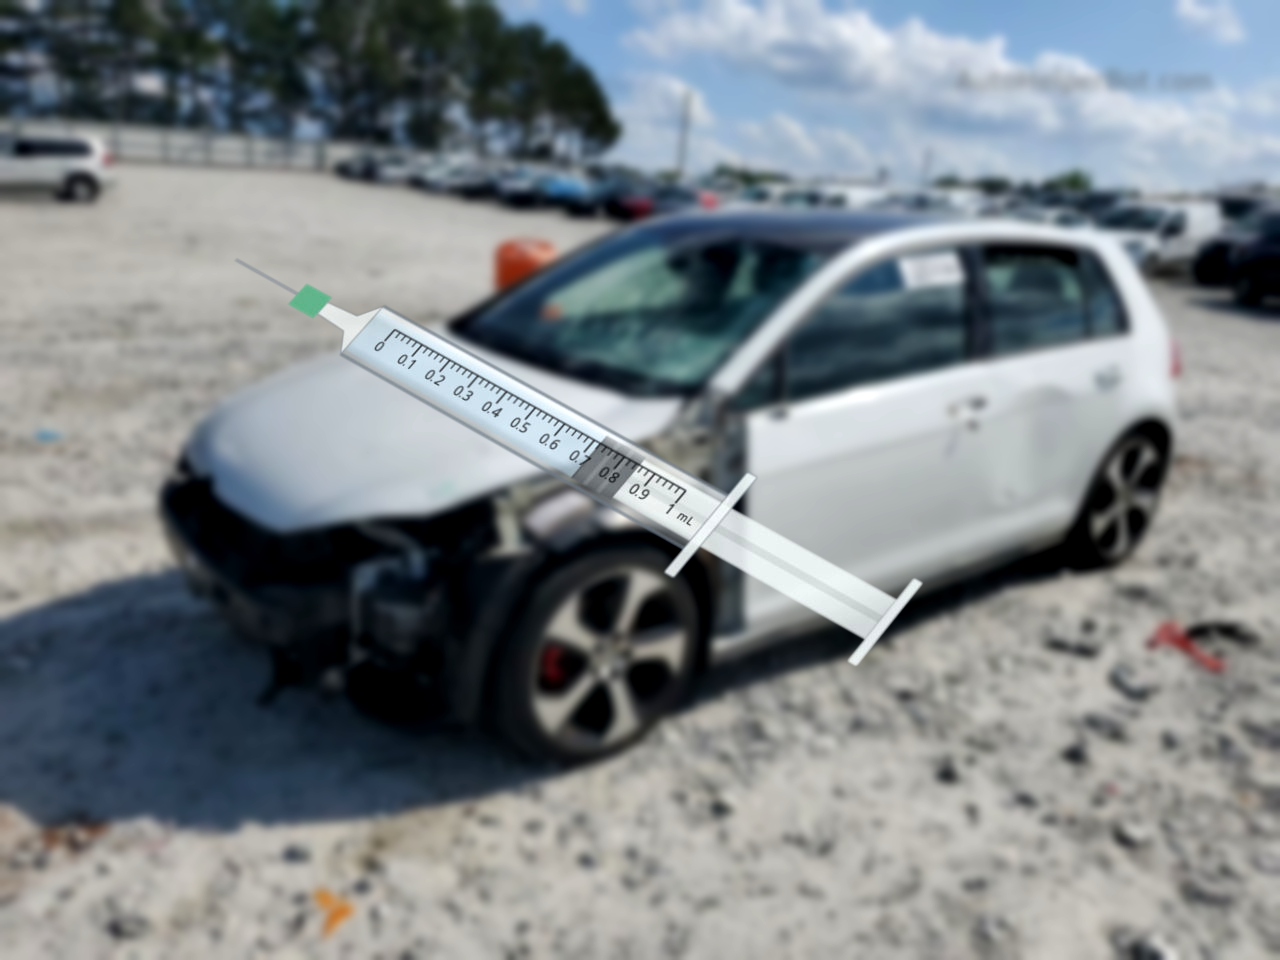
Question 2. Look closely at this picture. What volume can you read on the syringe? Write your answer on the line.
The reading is 0.72 mL
